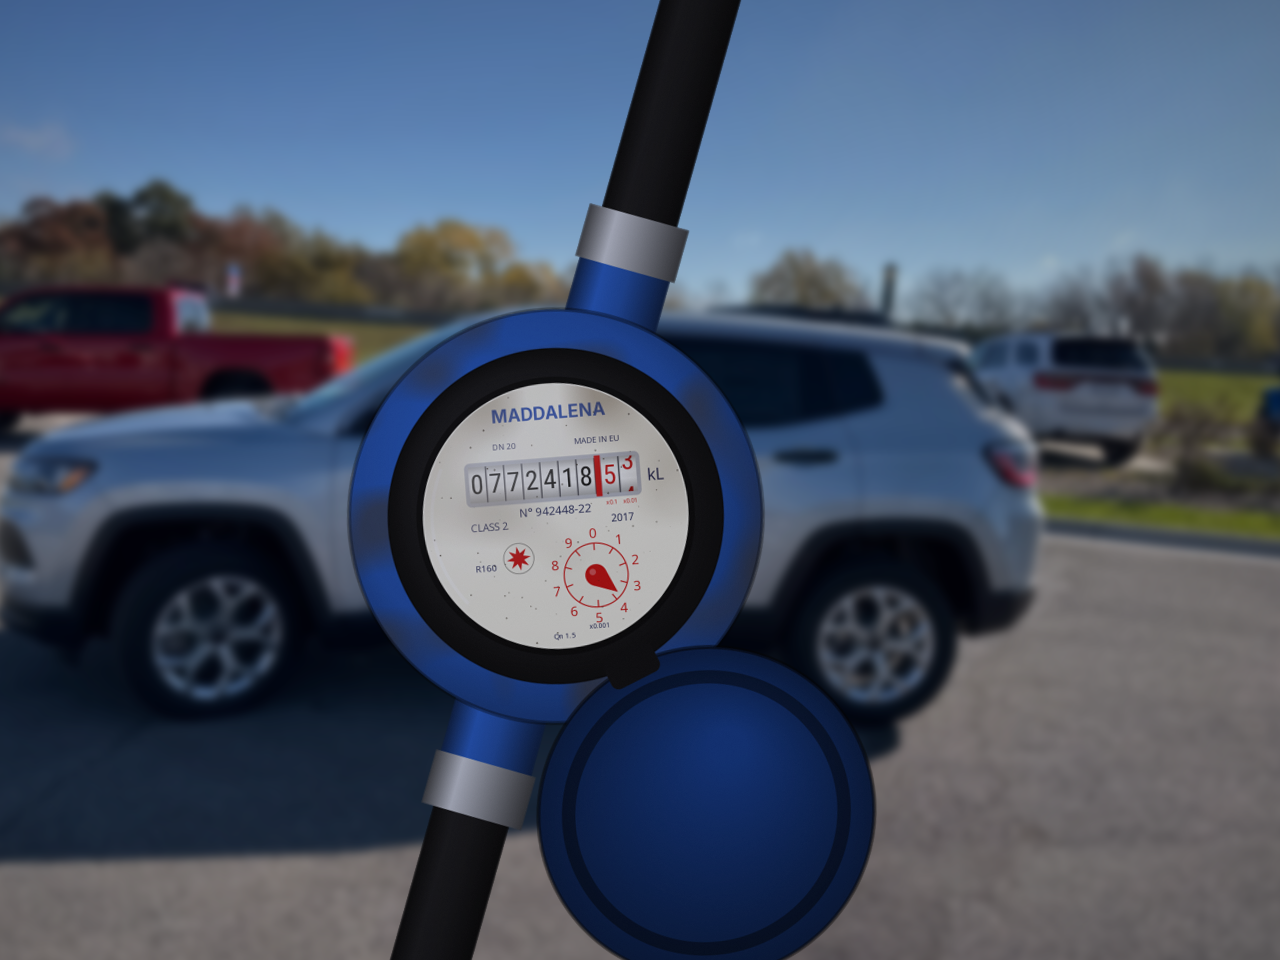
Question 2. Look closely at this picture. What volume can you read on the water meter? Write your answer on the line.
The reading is 772418.533 kL
